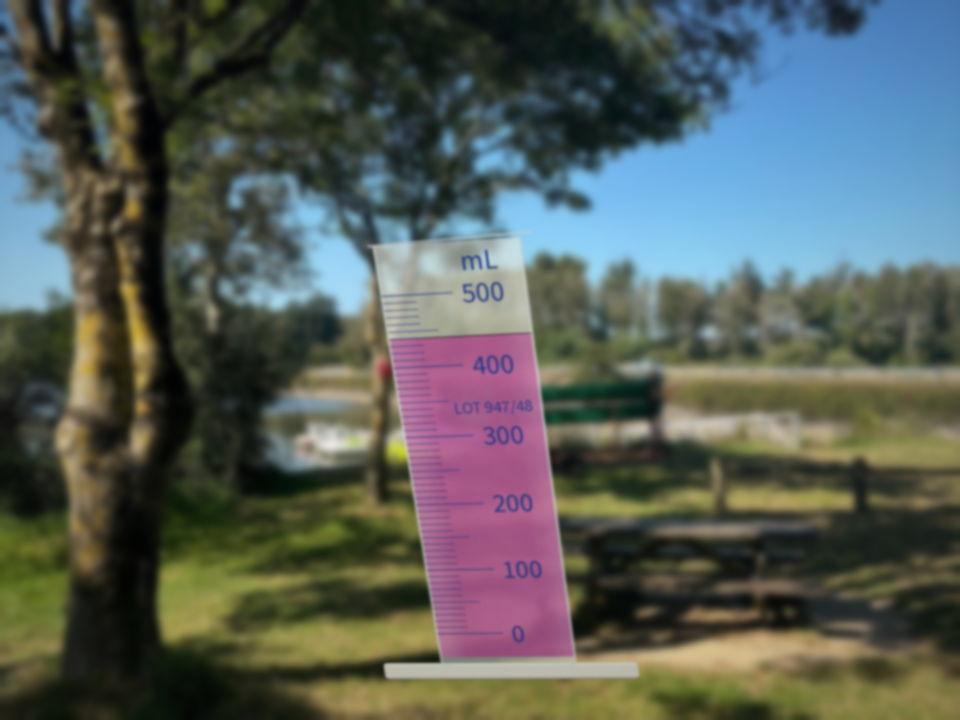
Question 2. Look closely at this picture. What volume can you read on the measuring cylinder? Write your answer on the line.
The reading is 440 mL
